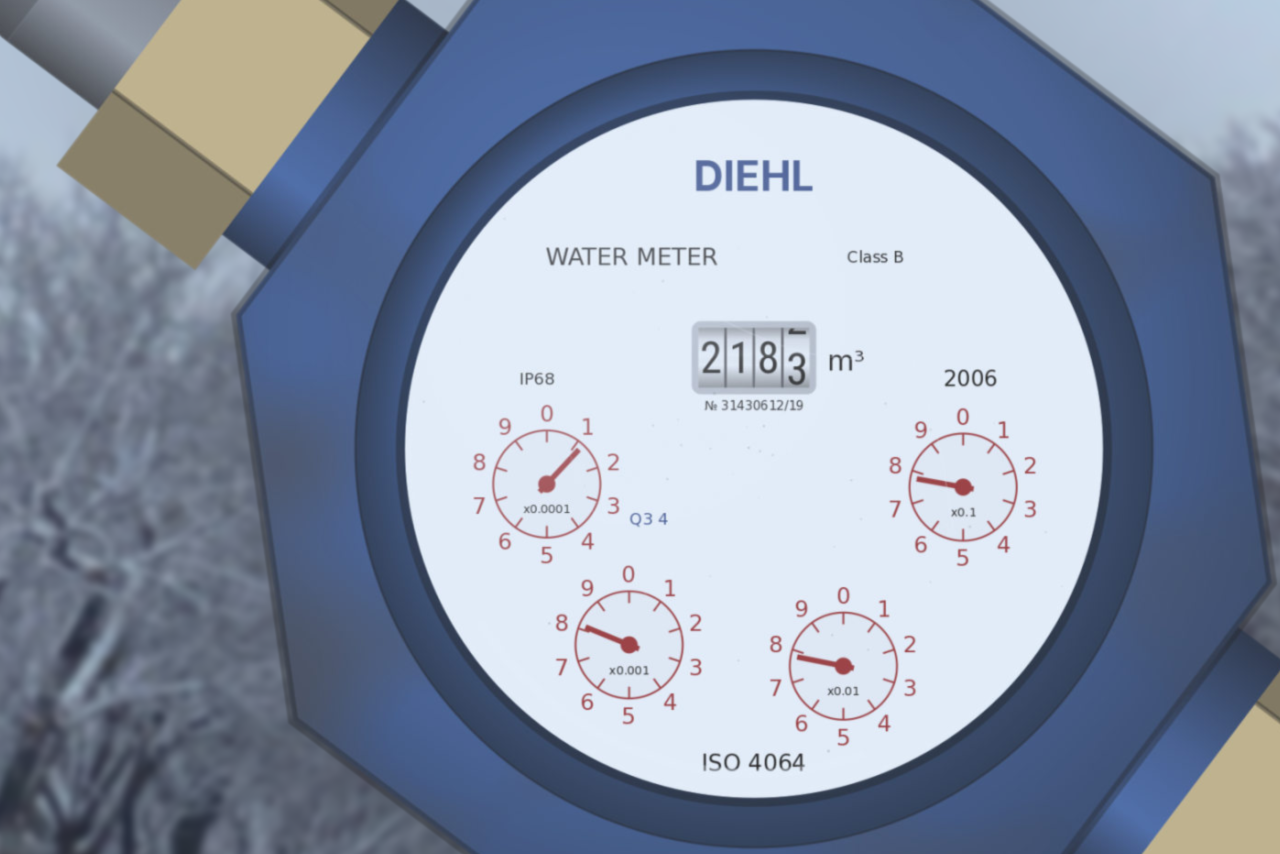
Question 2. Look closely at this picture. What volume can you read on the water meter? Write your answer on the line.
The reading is 2182.7781 m³
